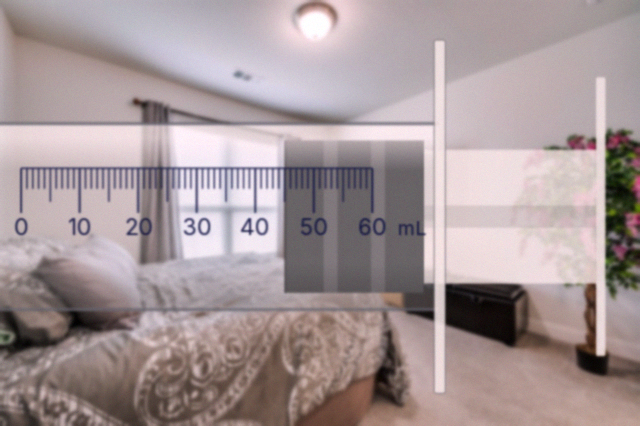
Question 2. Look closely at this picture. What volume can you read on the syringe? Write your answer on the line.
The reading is 45 mL
